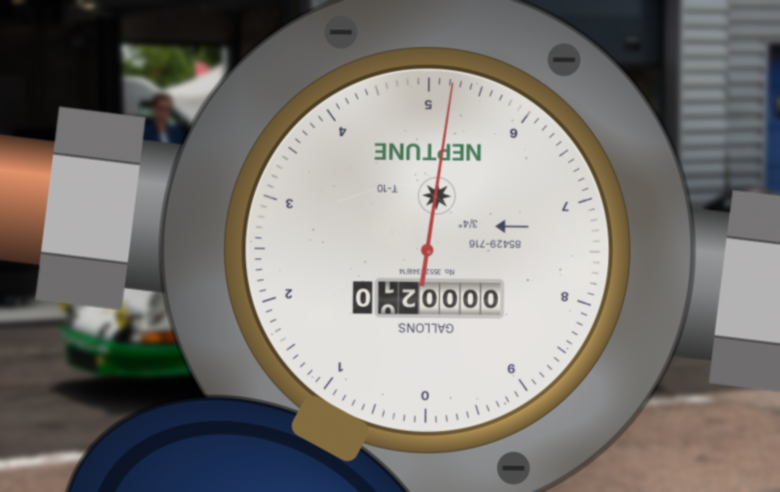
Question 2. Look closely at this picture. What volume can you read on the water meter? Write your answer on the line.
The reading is 205.2 gal
